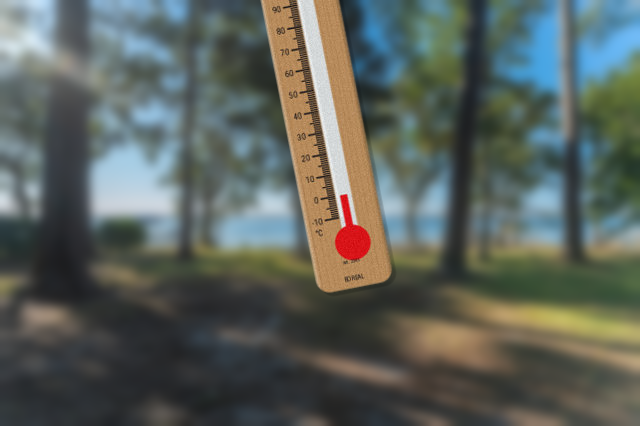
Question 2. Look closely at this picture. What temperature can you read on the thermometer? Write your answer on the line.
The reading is 0 °C
